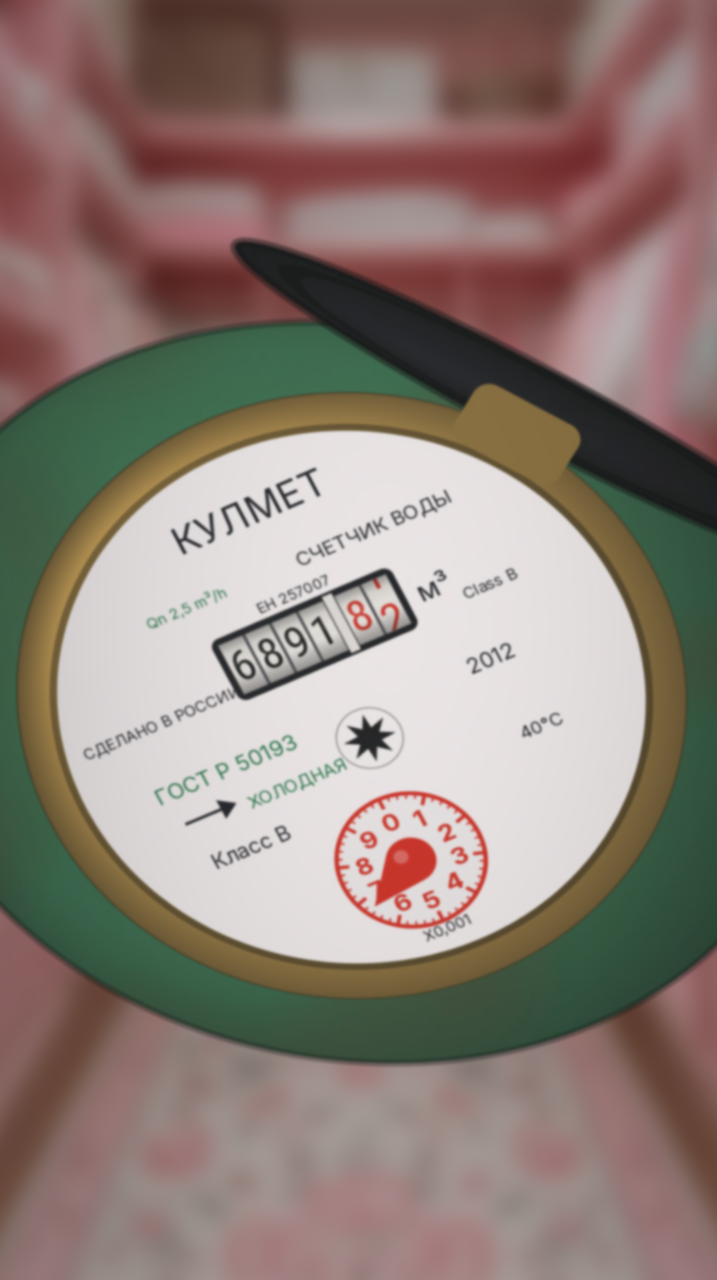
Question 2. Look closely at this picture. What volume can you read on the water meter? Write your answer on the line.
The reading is 6891.816 m³
